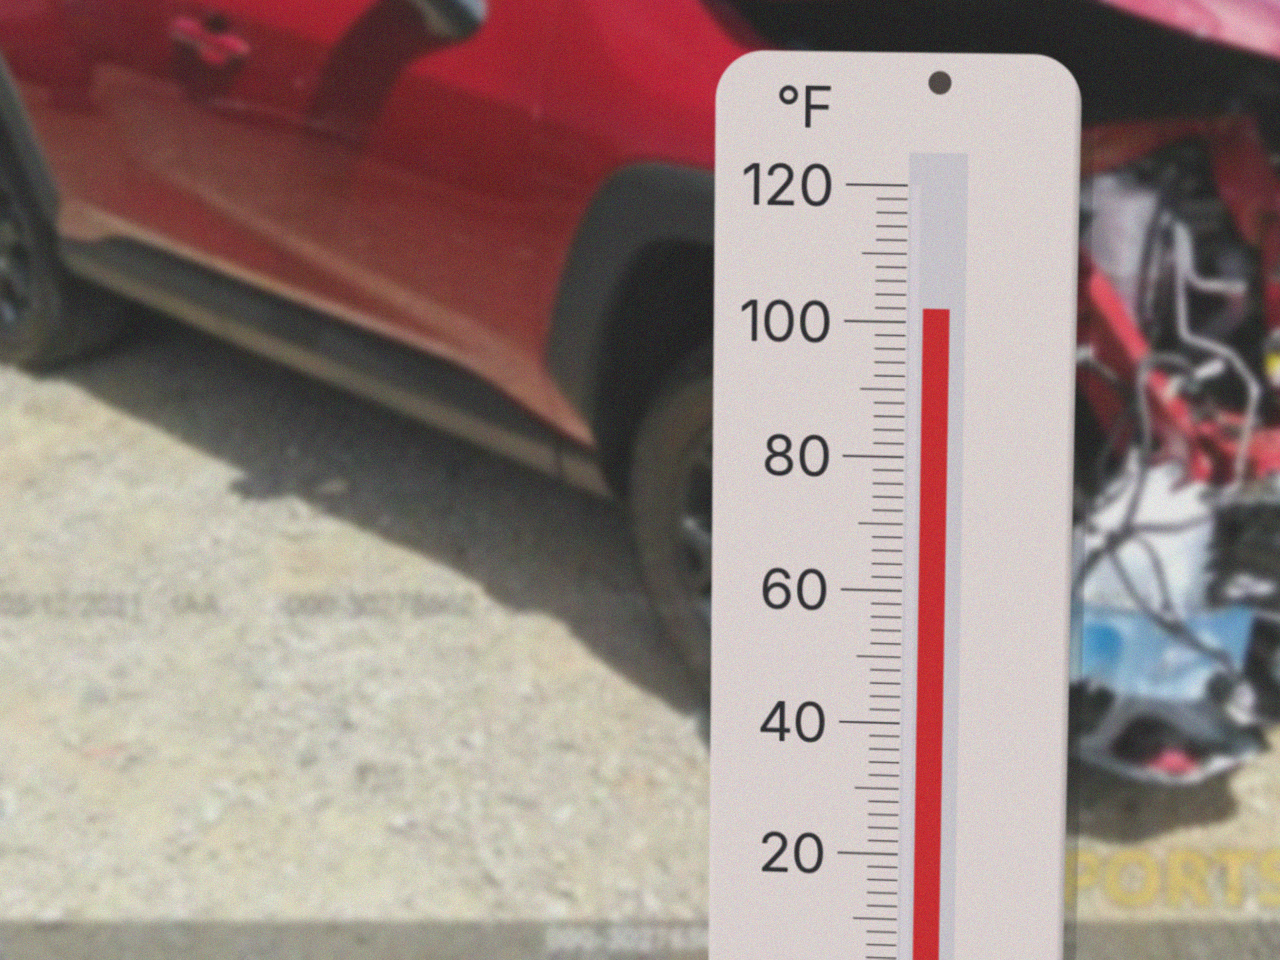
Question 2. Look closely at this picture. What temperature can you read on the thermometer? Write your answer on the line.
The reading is 102 °F
